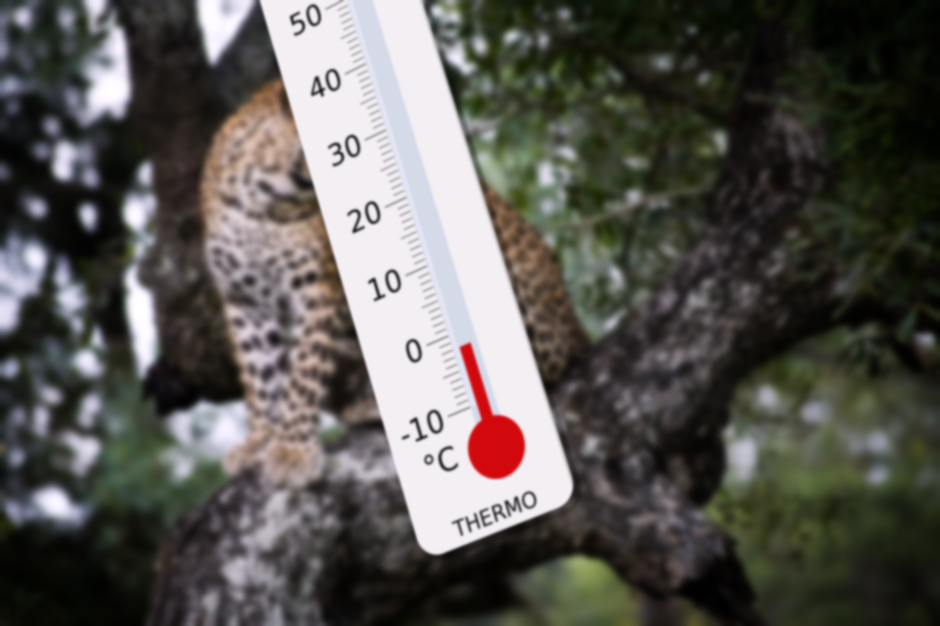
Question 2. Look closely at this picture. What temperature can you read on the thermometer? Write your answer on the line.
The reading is -2 °C
